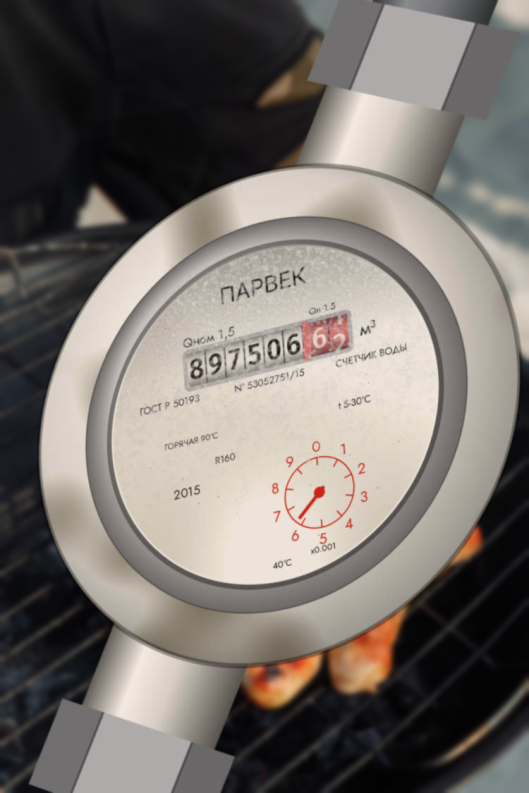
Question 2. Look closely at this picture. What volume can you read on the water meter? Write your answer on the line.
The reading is 897506.616 m³
